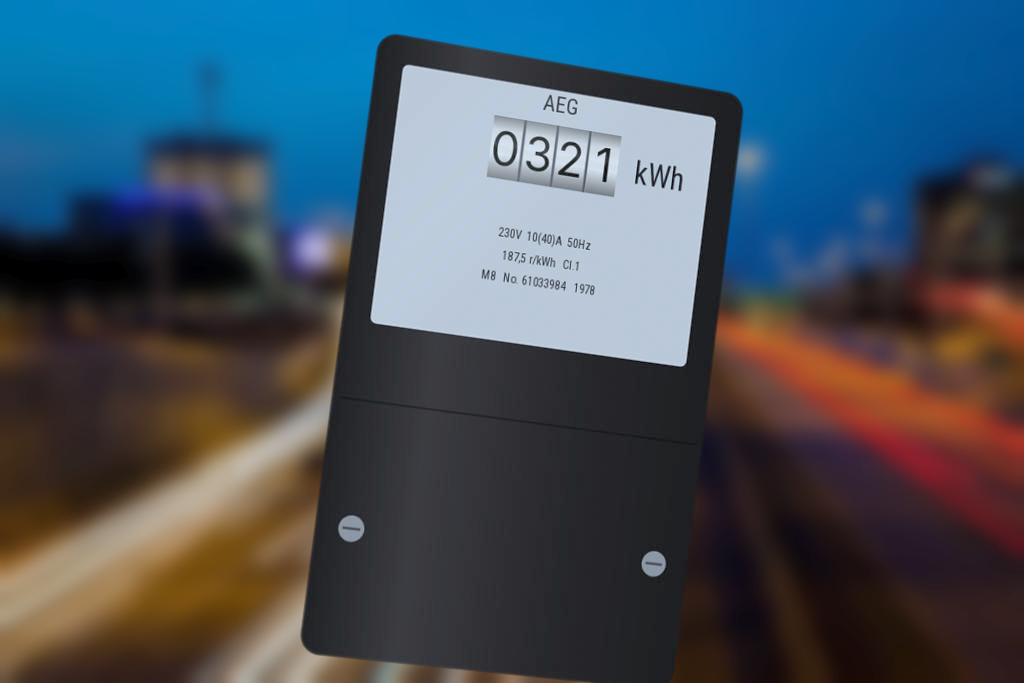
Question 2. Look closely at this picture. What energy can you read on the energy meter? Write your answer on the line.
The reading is 321 kWh
